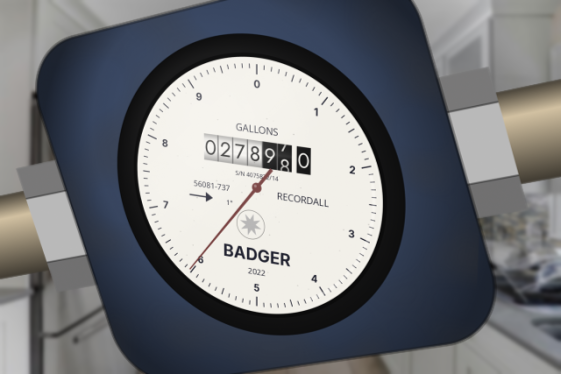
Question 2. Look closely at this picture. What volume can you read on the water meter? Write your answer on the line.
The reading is 278976.0 gal
